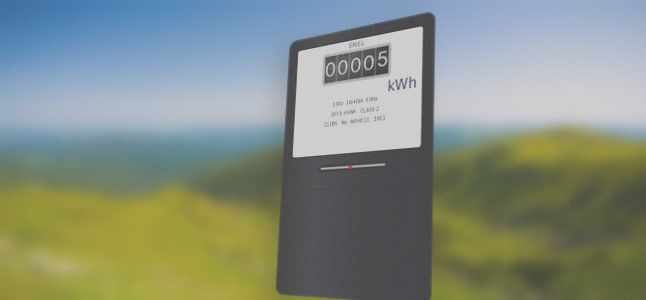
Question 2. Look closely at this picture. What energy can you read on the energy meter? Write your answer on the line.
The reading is 5 kWh
